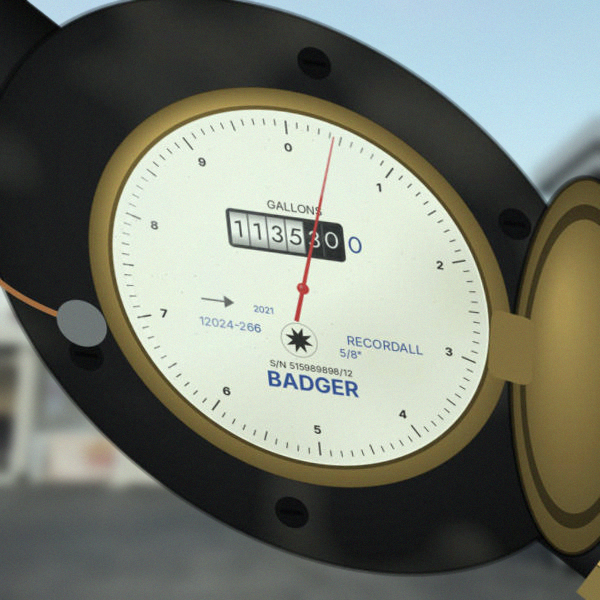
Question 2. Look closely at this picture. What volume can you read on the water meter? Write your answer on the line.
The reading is 1135300.4 gal
